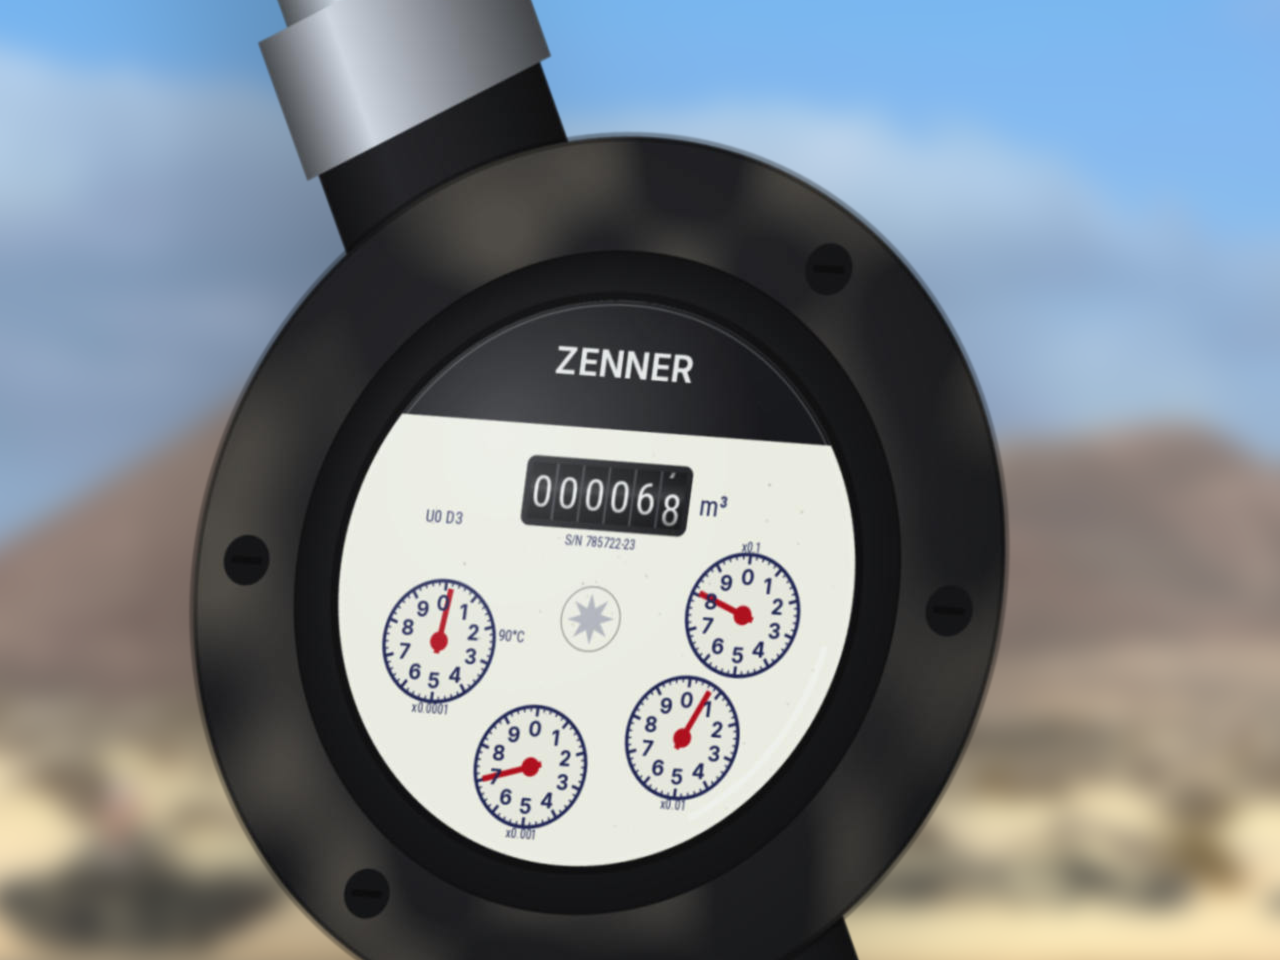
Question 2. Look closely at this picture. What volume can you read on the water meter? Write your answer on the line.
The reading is 67.8070 m³
